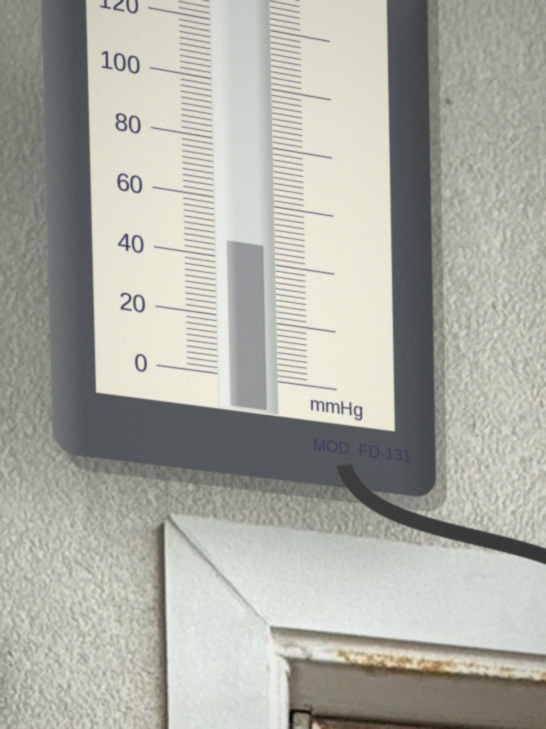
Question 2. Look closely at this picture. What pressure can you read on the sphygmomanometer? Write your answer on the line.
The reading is 46 mmHg
